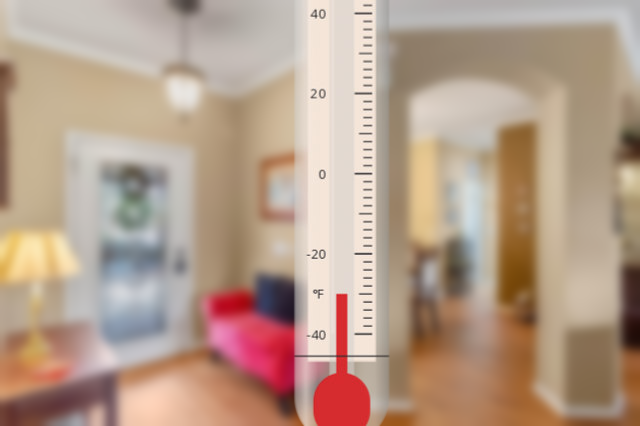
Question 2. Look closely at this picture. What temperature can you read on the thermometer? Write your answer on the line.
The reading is -30 °F
